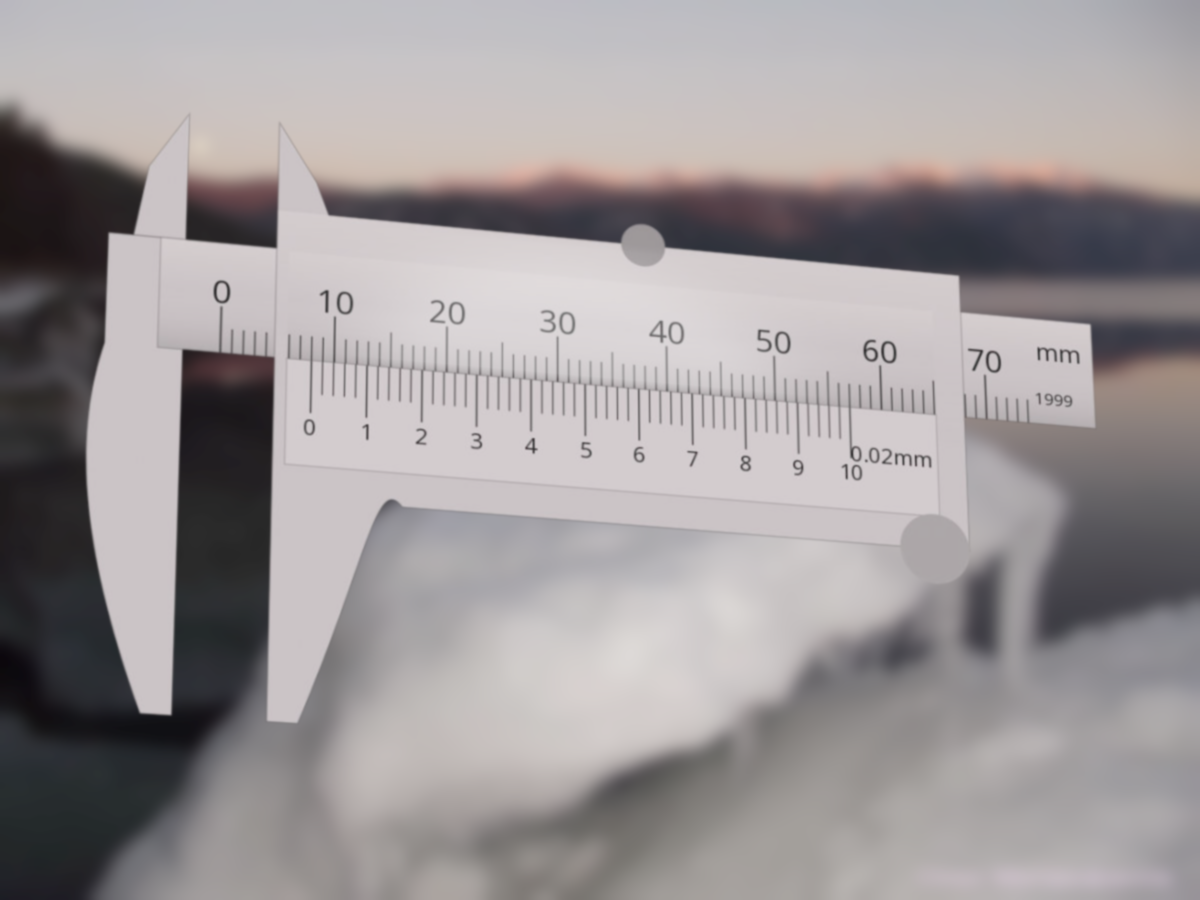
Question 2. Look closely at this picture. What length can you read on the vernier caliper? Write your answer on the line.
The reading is 8.0 mm
